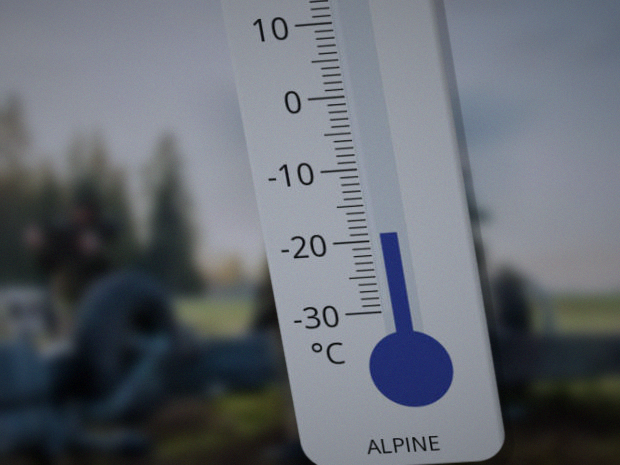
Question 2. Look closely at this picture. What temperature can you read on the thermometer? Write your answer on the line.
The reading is -19 °C
